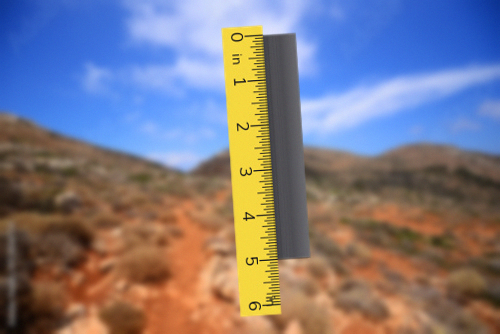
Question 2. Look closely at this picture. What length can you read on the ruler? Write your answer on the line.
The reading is 5 in
